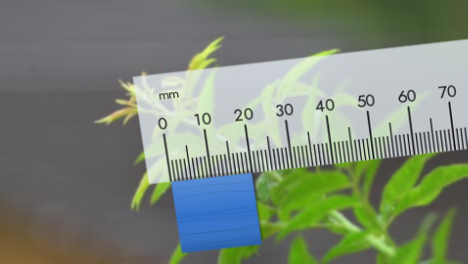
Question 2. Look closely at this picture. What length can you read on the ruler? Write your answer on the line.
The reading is 20 mm
